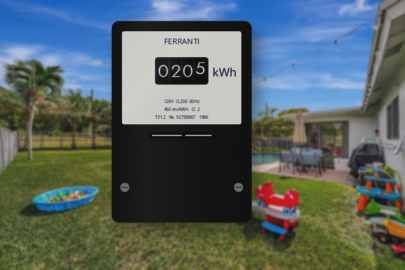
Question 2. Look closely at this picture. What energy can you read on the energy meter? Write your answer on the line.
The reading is 205 kWh
